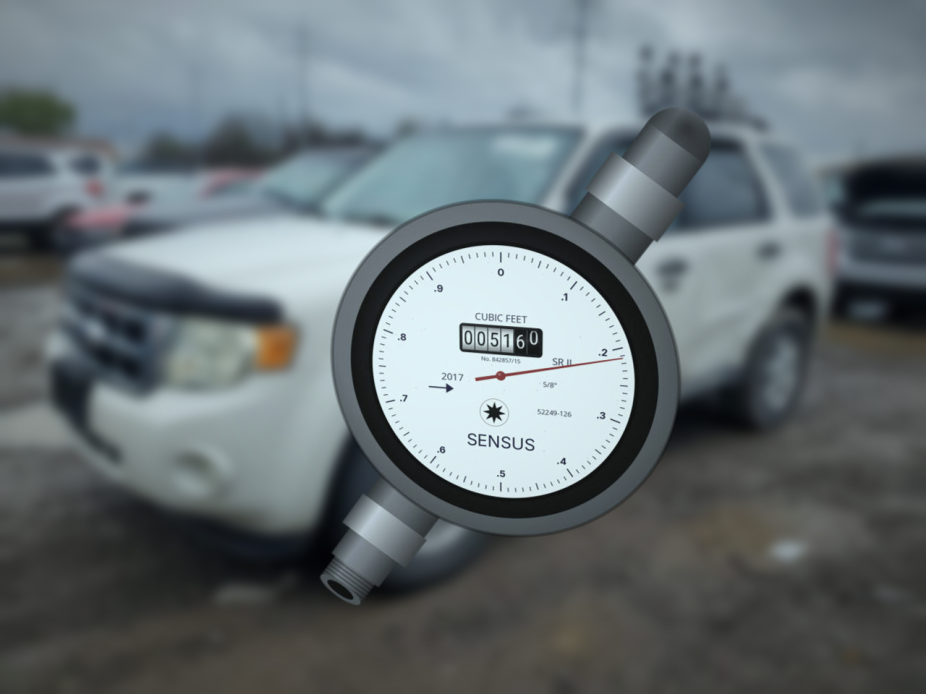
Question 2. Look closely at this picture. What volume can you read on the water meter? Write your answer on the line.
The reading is 5160.21 ft³
